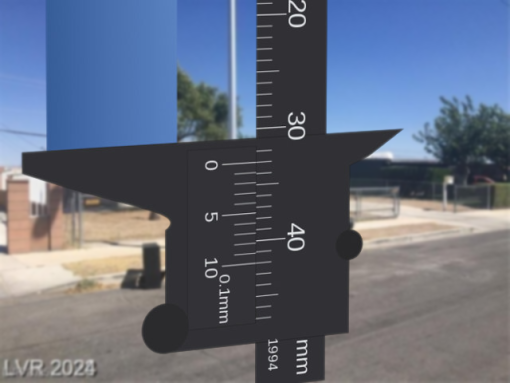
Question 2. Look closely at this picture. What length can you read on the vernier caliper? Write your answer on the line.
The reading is 33.0 mm
